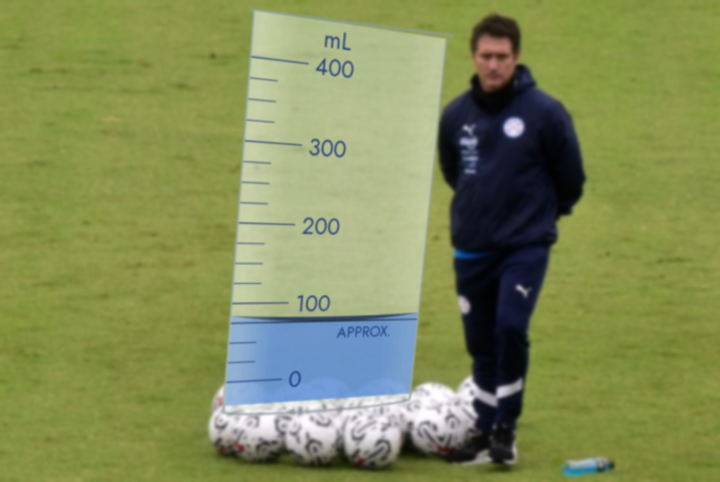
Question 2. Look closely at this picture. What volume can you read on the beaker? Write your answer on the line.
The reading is 75 mL
